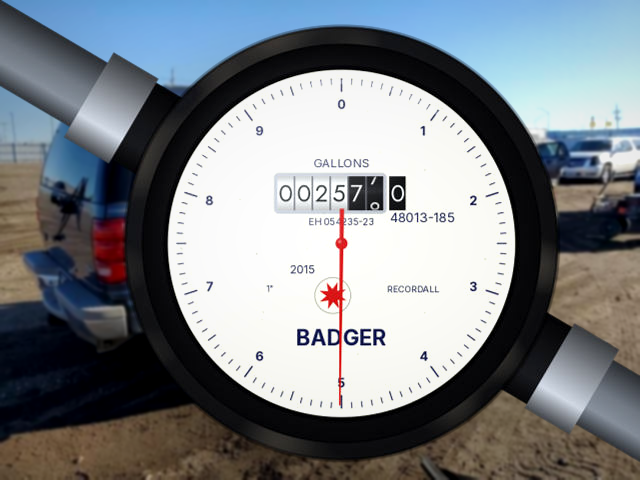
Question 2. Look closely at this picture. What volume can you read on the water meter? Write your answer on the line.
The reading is 25775.0 gal
